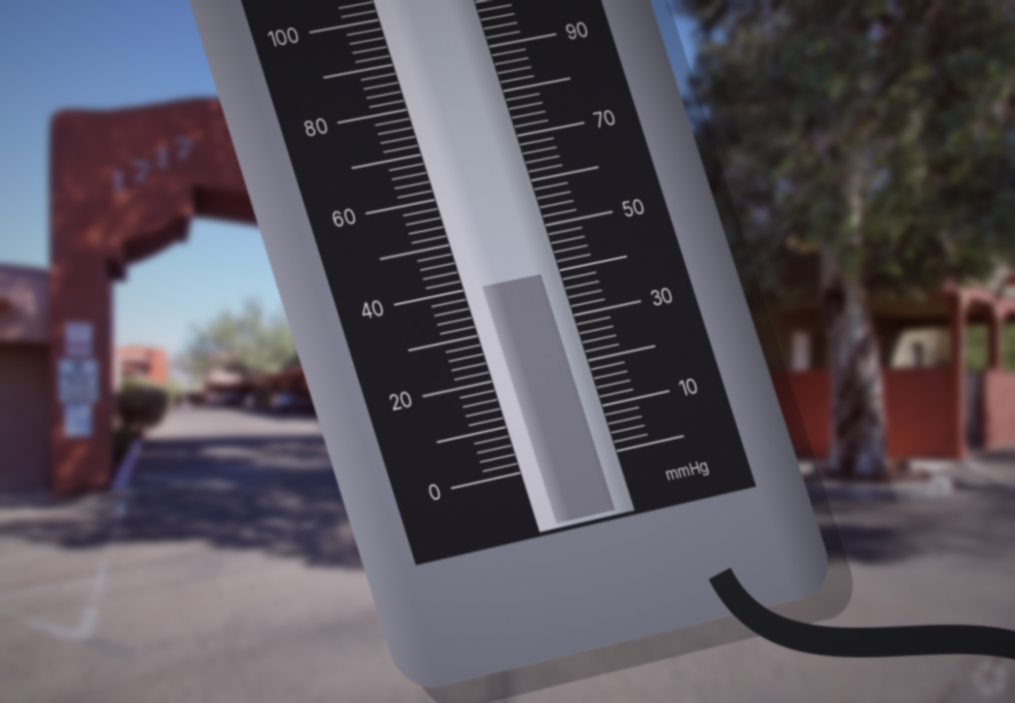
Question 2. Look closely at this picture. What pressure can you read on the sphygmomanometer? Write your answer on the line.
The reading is 40 mmHg
